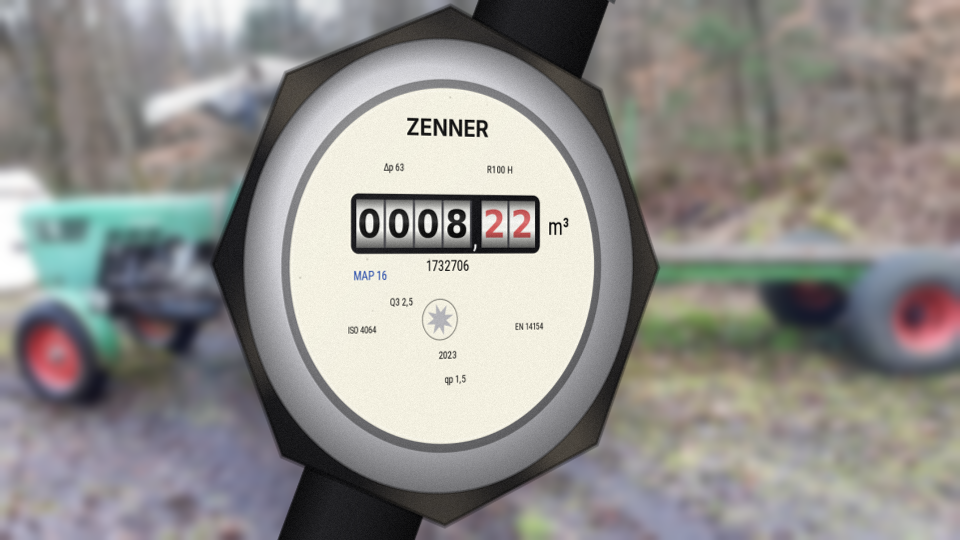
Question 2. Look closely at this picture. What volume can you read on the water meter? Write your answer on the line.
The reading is 8.22 m³
